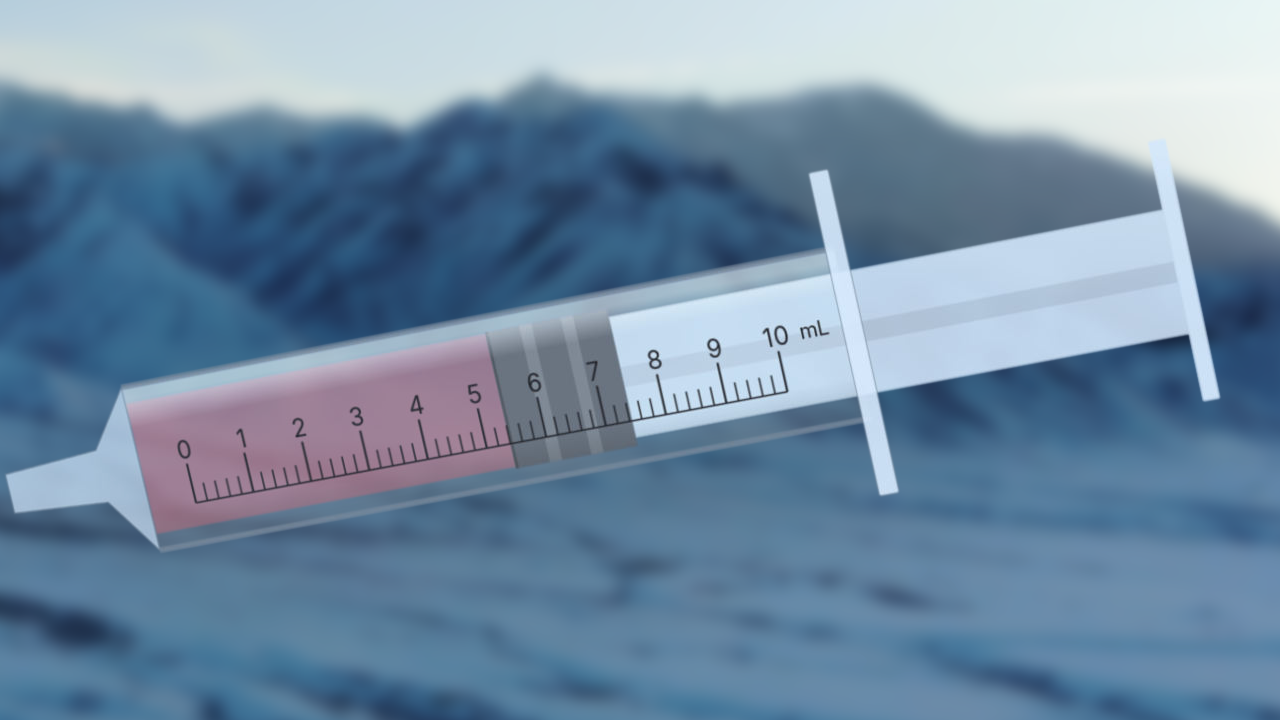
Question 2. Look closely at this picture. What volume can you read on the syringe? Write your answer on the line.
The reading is 5.4 mL
